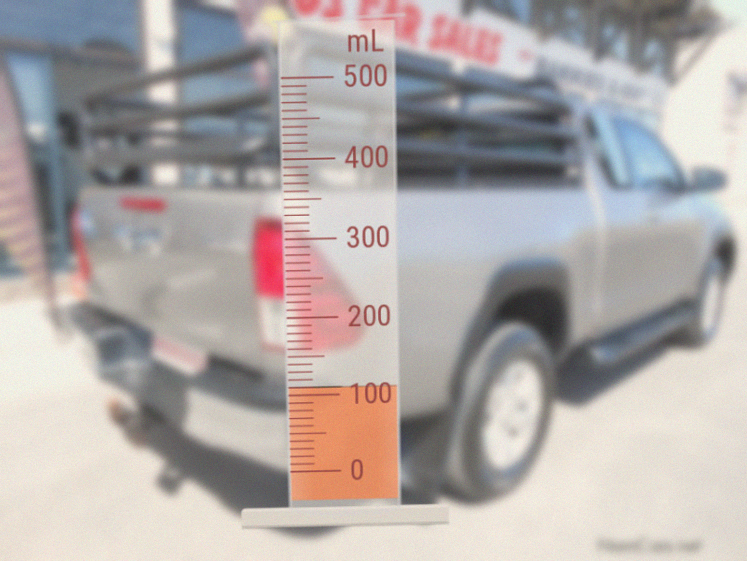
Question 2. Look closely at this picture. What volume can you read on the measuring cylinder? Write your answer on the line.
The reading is 110 mL
